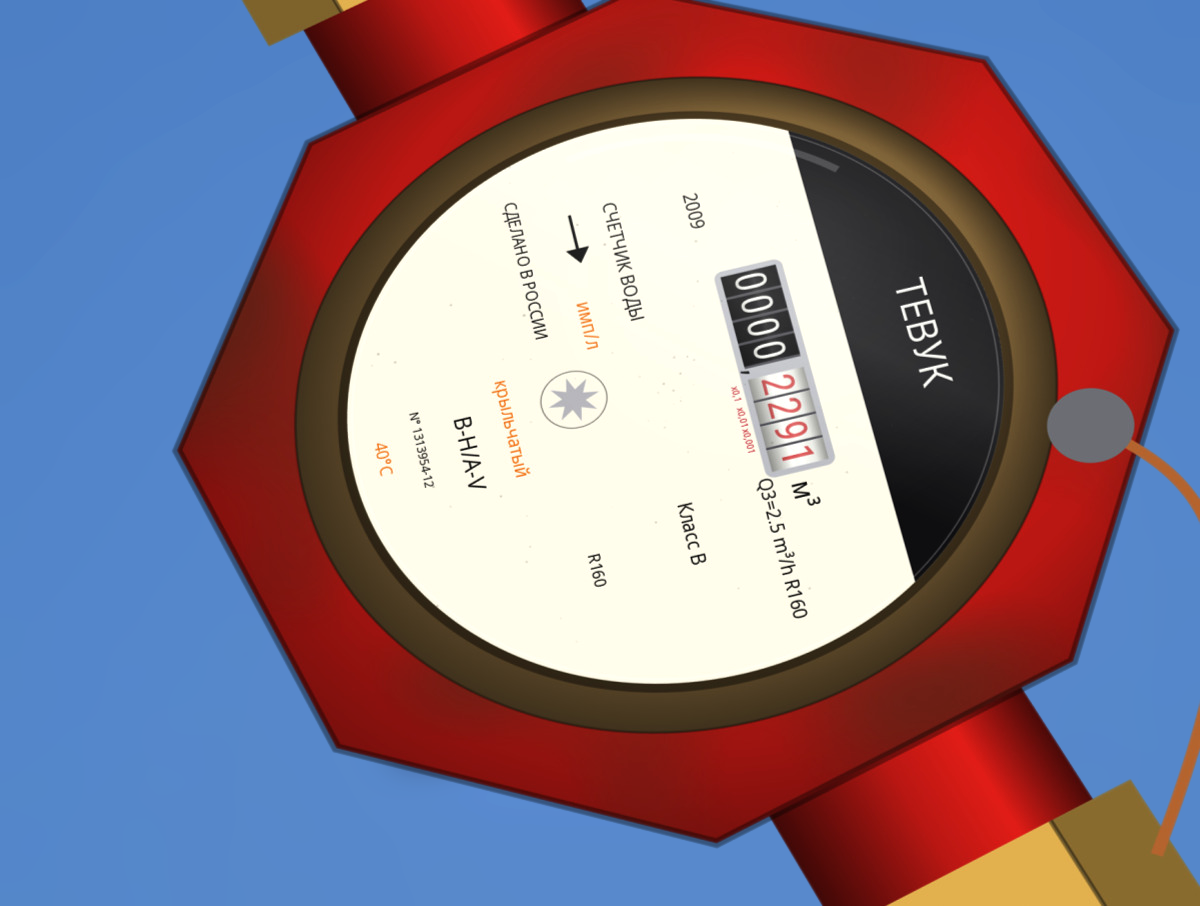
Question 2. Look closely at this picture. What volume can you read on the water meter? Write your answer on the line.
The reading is 0.2291 m³
